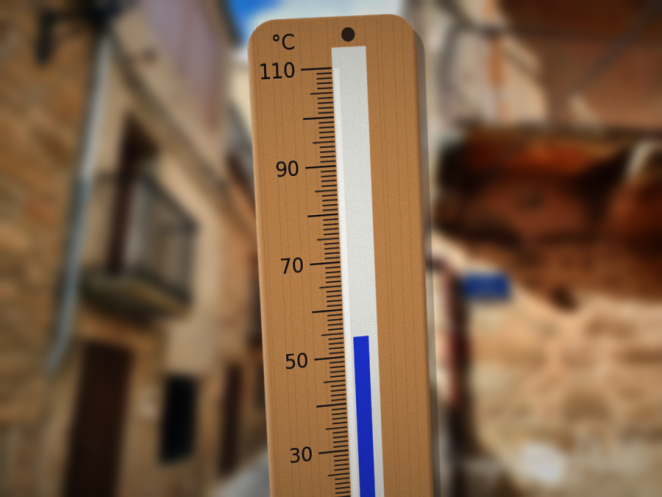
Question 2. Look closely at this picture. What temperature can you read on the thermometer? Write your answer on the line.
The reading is 54 °C
